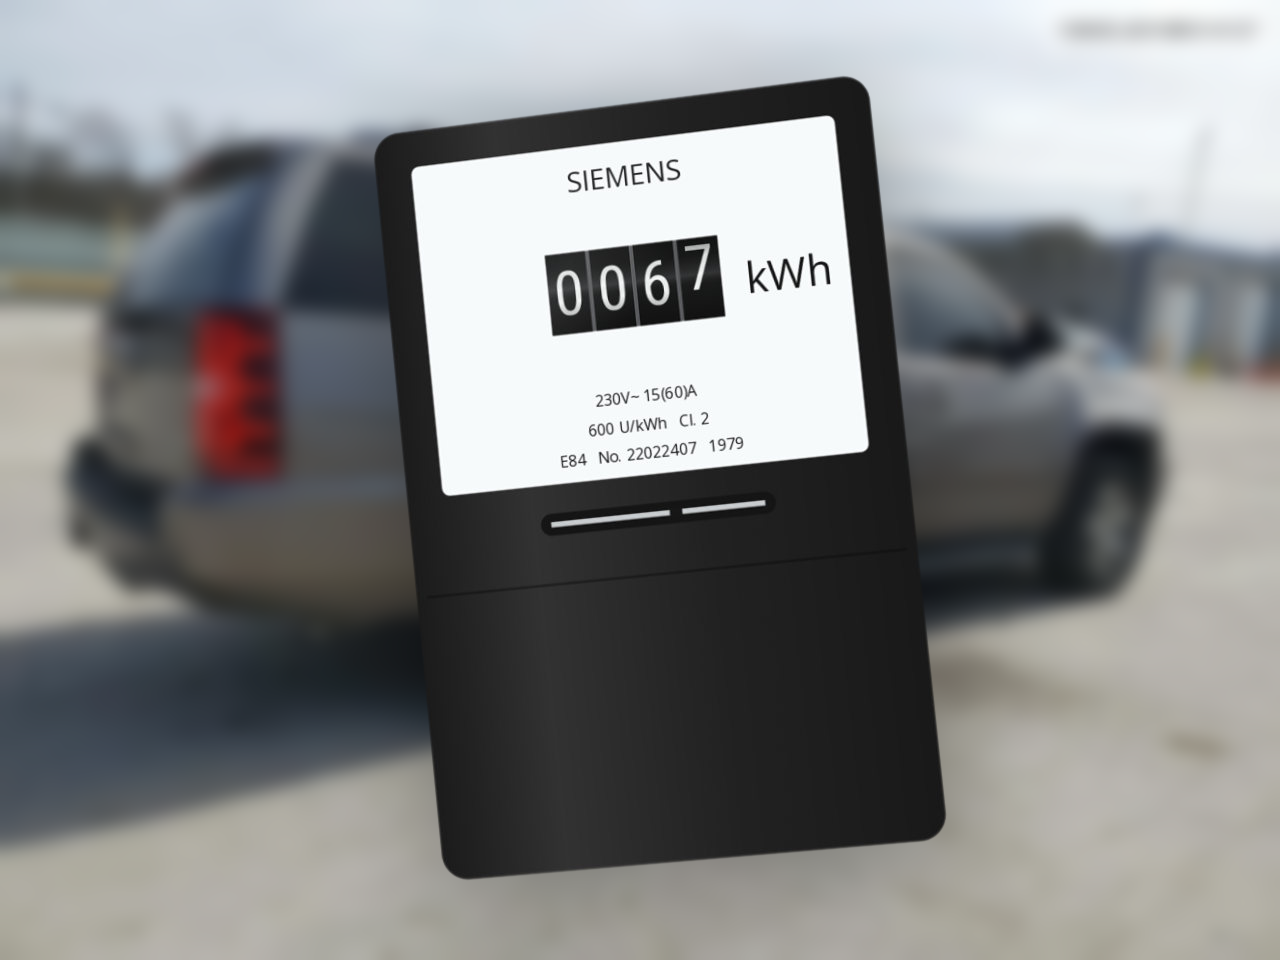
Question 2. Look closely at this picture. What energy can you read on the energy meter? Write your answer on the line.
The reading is 67 kWh
